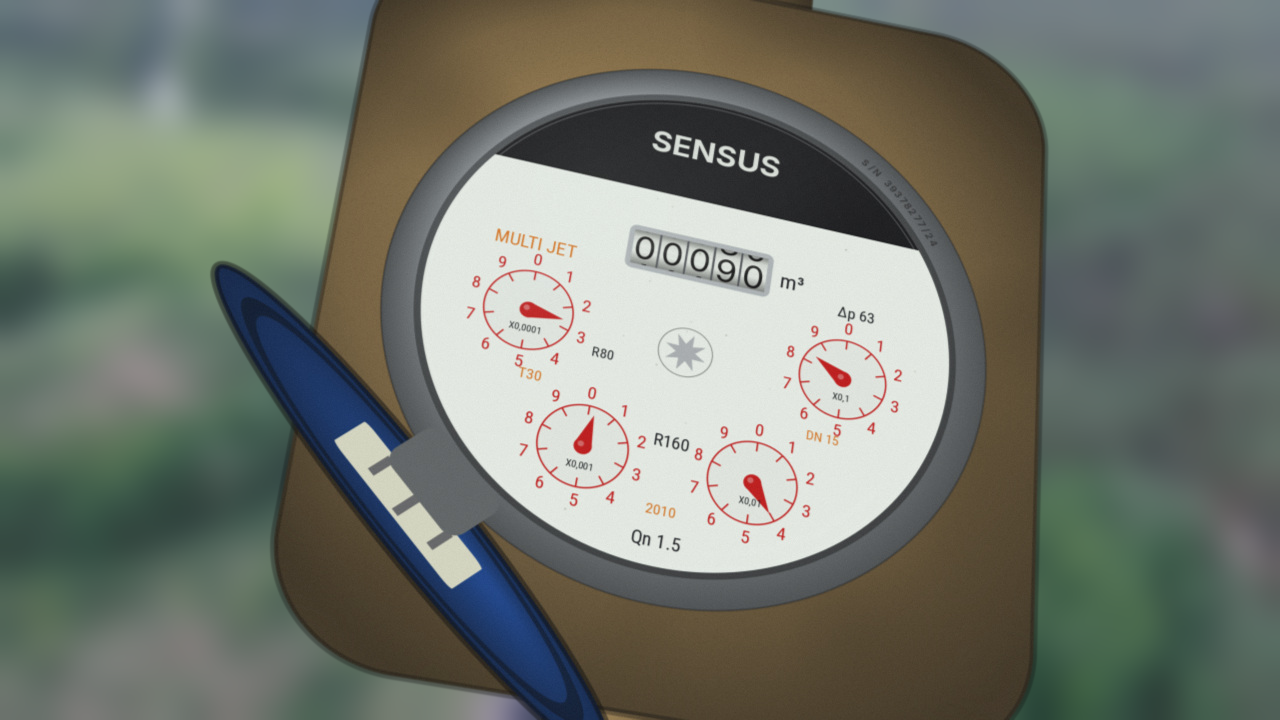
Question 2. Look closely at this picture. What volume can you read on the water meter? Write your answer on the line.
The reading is 89.8402 m³
